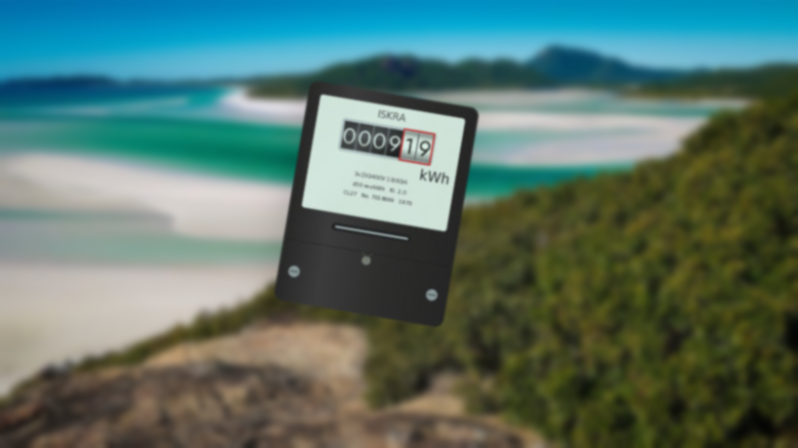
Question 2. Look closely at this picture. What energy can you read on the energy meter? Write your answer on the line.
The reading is 9.19 kWh
